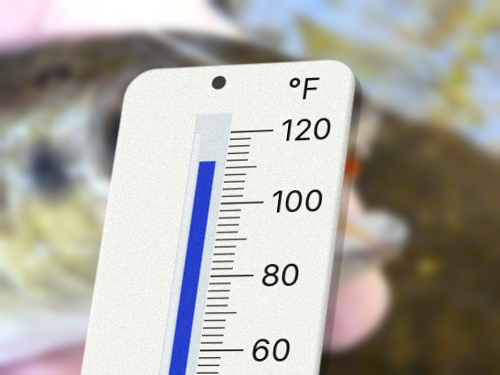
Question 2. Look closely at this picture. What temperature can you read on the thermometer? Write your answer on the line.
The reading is 112 °F
